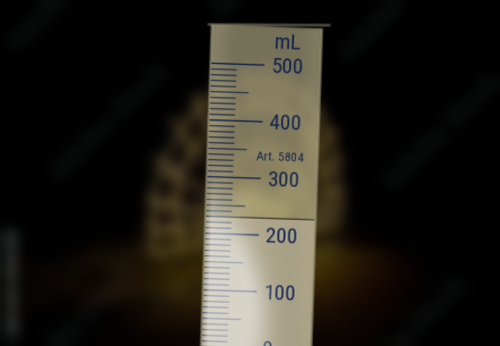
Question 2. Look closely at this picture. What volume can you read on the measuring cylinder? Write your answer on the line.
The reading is 230 mL
